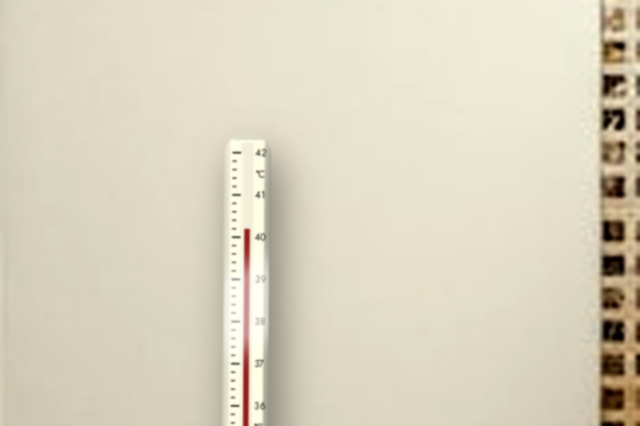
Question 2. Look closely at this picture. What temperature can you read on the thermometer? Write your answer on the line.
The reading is 40.2 °C
